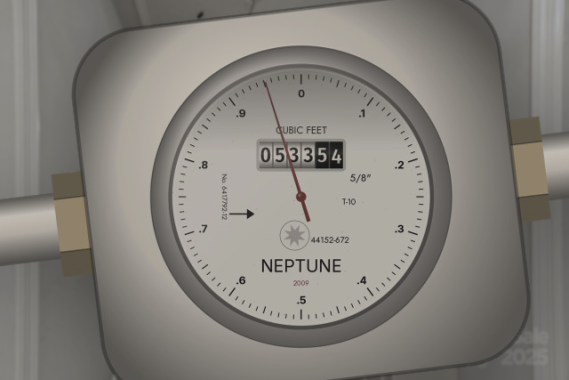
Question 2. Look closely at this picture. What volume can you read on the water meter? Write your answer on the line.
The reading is 53353.95 ft³
